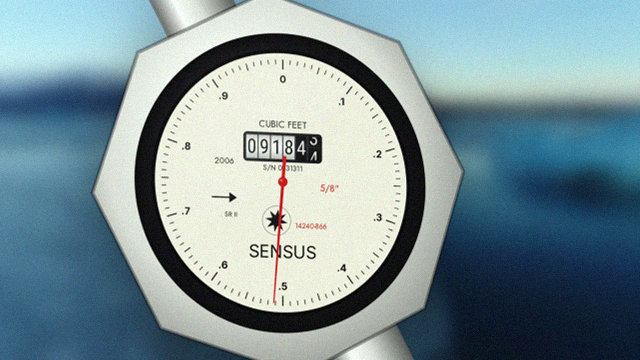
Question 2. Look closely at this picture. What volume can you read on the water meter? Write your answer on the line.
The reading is 91843.51 ft³
